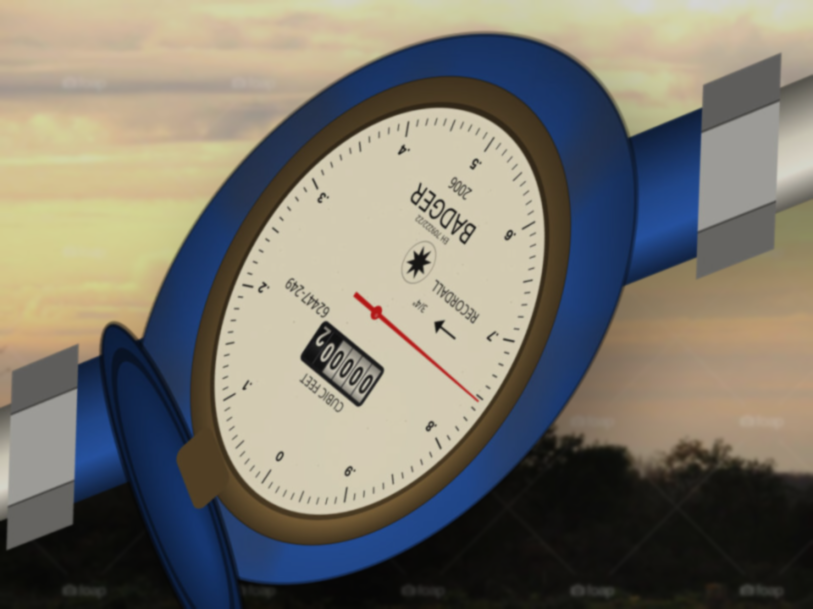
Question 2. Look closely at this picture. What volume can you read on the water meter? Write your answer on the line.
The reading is 1.75 ft³
